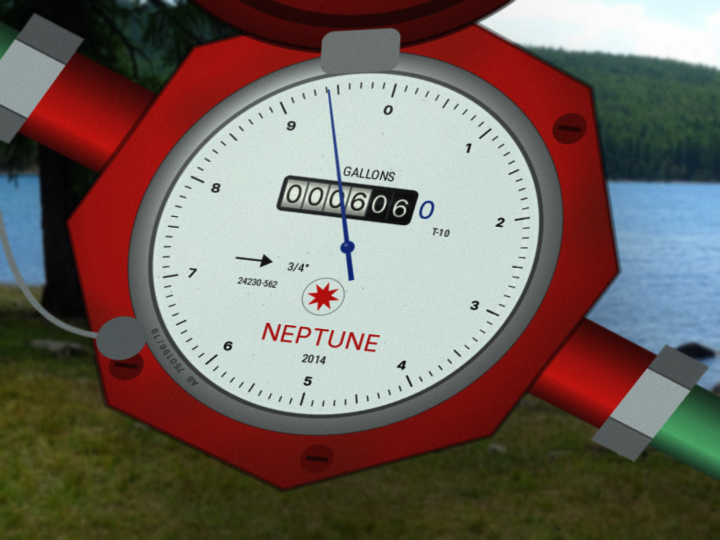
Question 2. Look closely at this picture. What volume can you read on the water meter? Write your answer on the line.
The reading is 6059.4 gal
